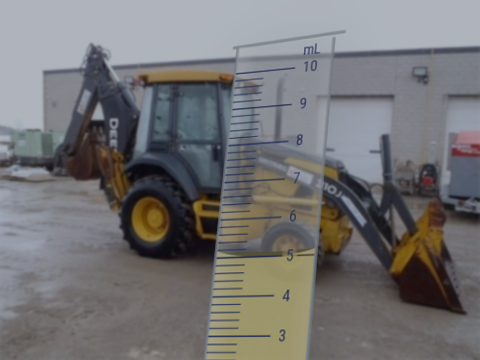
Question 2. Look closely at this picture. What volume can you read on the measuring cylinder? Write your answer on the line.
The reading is 5 mL
